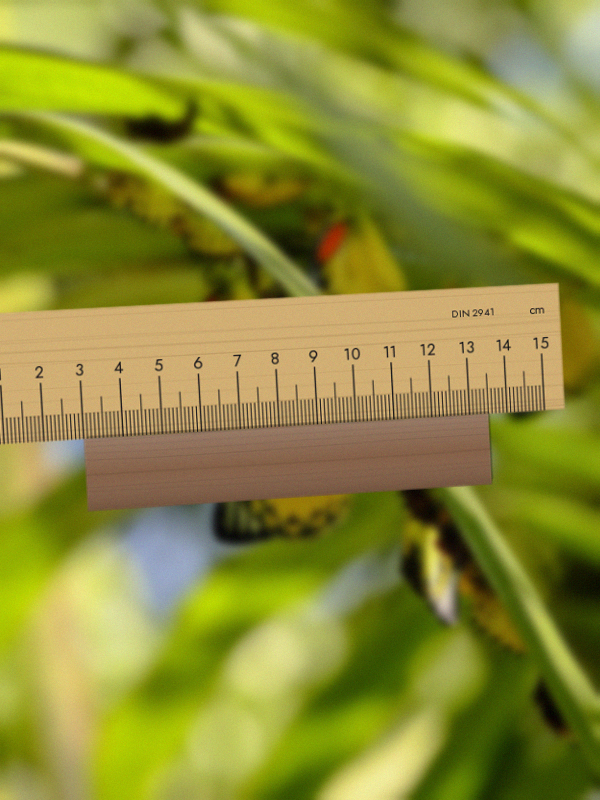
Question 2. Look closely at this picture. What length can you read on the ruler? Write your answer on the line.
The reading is 10.5 cm
